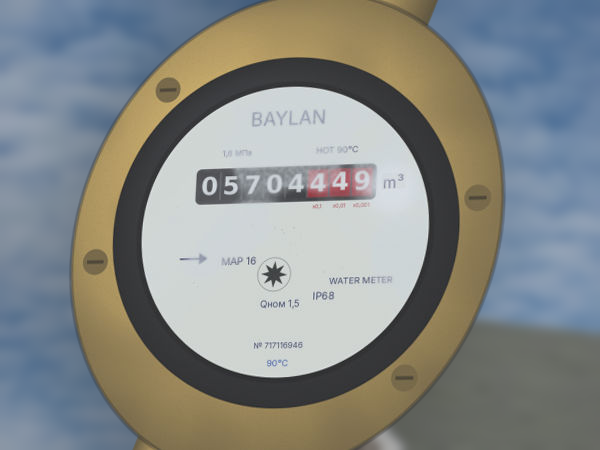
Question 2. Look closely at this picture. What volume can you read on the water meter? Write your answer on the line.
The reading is 5704.449 m³
